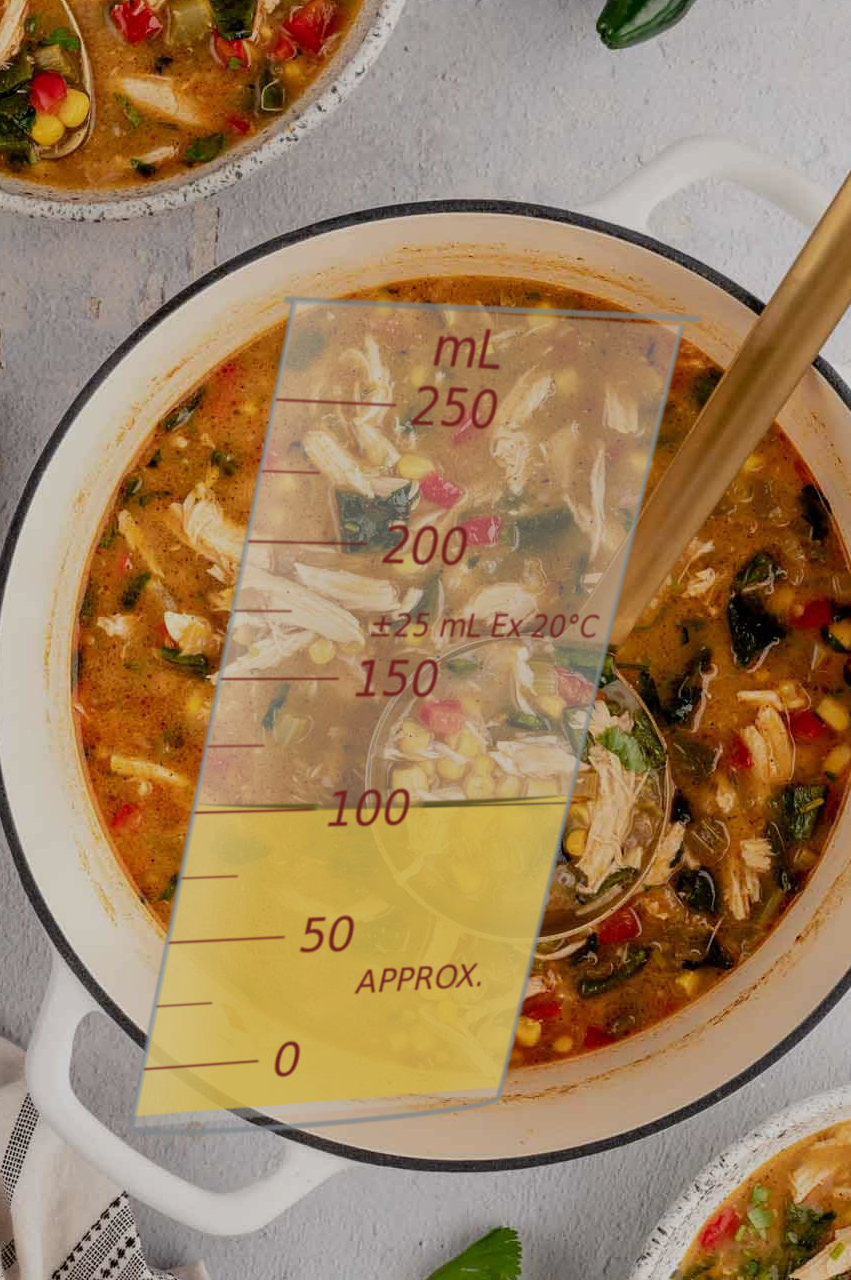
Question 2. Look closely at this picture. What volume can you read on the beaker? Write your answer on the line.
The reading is 100 mL
